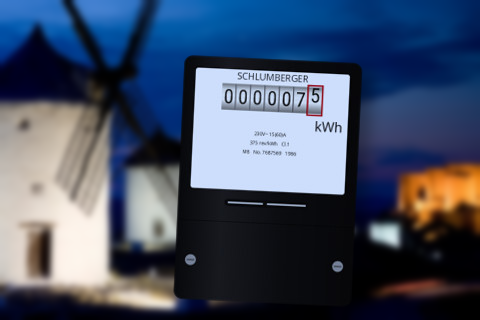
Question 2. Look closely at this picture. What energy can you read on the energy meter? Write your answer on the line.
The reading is 7.5 kWh
